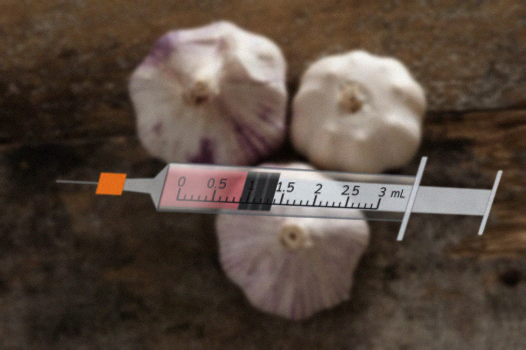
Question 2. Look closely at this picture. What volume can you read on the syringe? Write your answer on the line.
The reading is 0.9 mL
